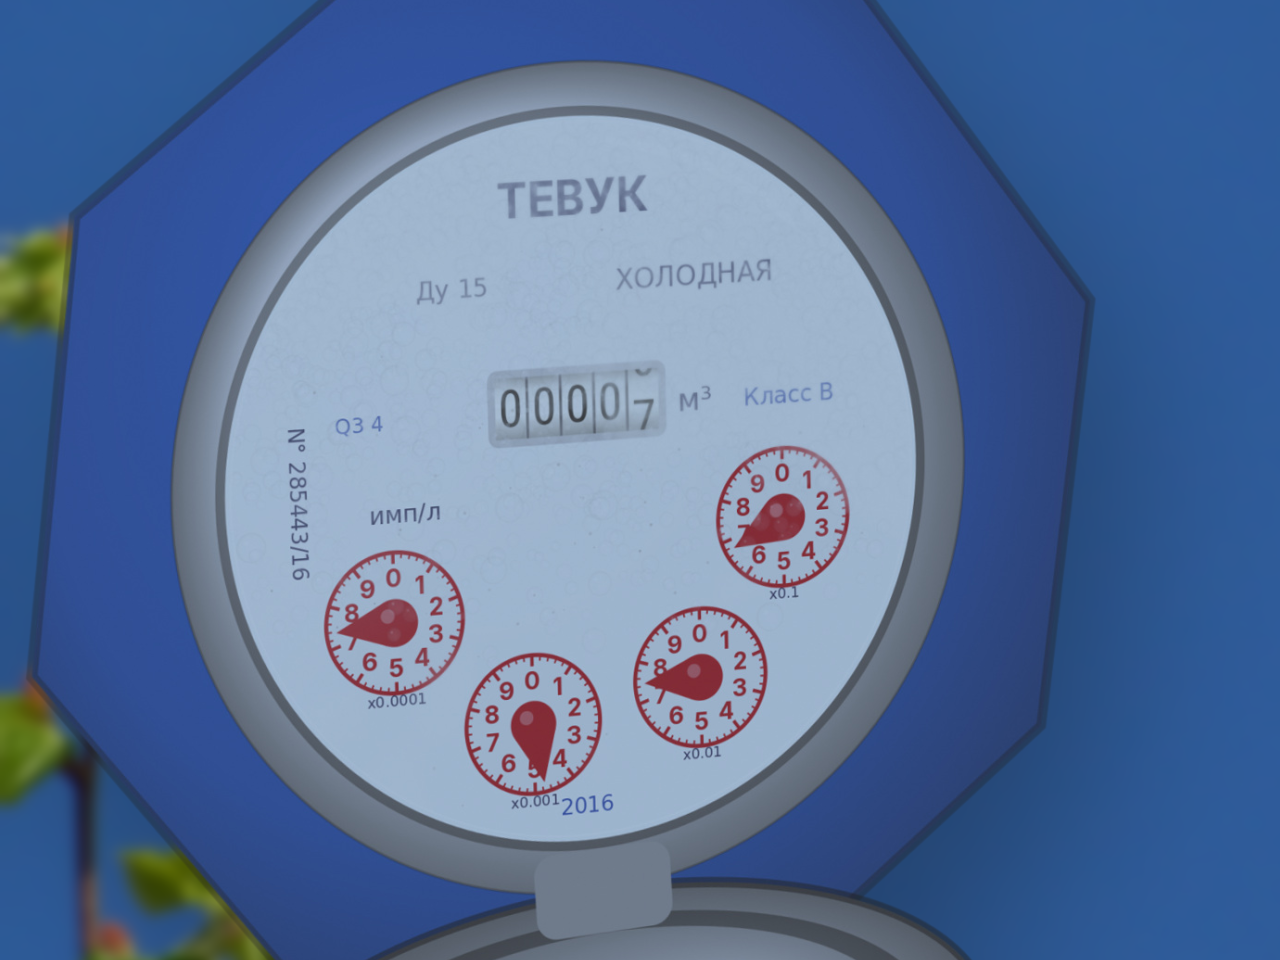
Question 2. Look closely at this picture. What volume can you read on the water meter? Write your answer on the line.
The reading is 6.6747 m³
